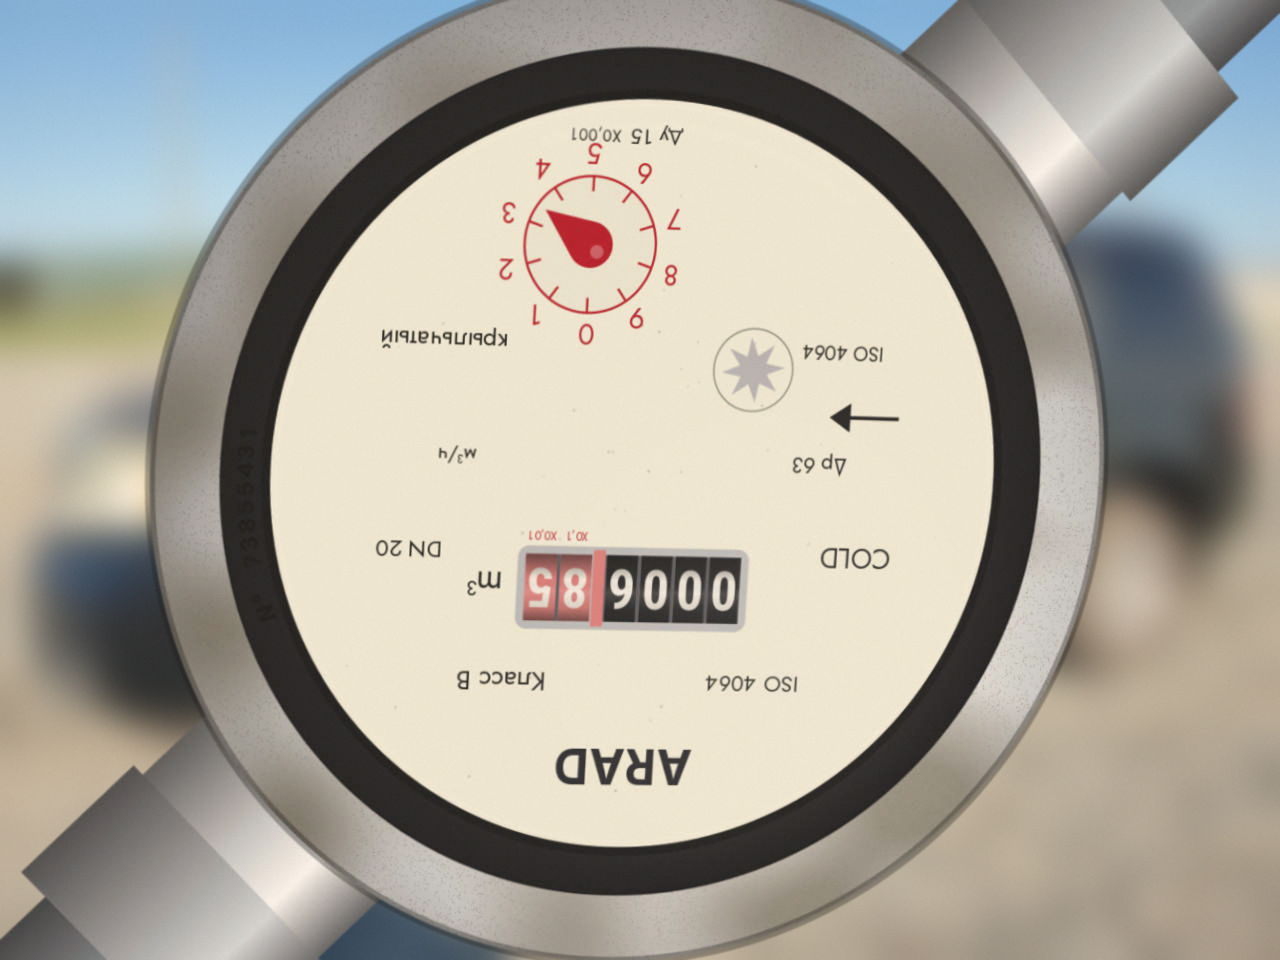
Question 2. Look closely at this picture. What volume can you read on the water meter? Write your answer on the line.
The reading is 6.853 m³
